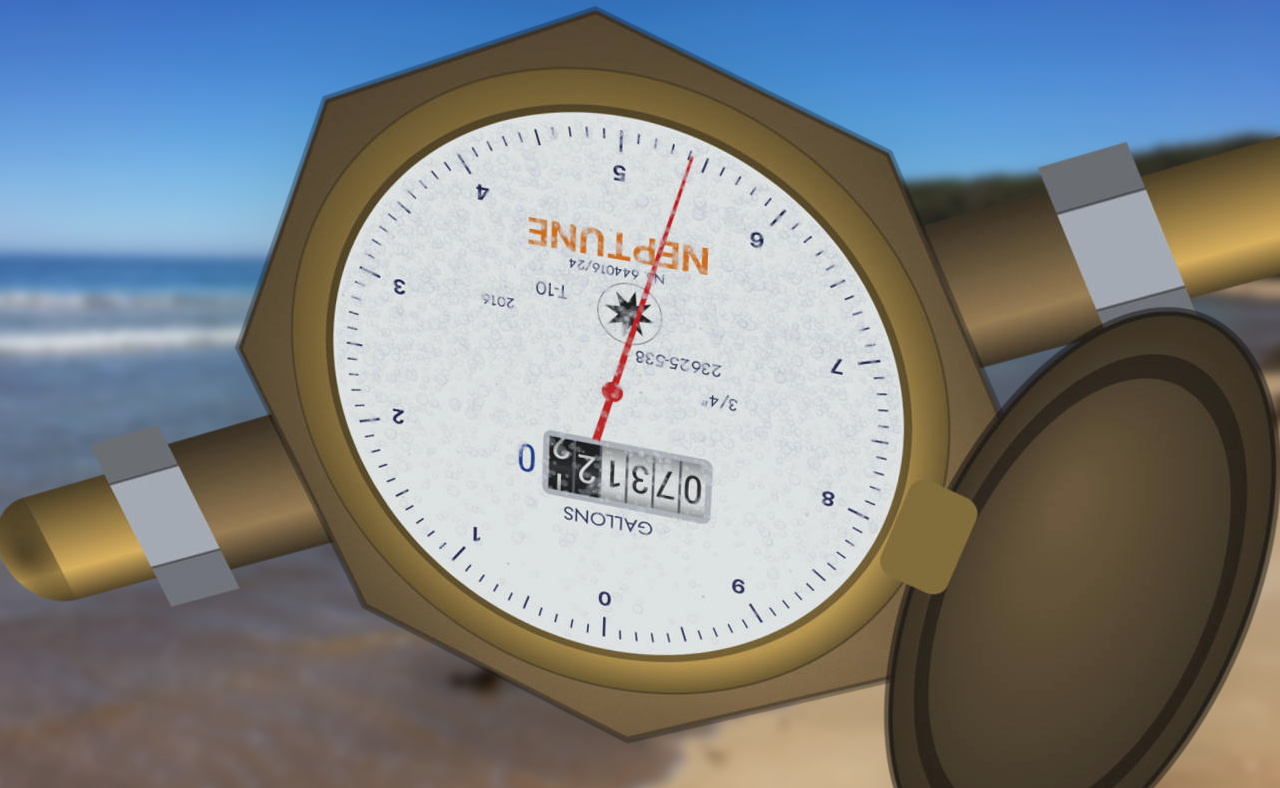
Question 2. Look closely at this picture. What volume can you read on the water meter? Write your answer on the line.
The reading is 731215.4 gal
